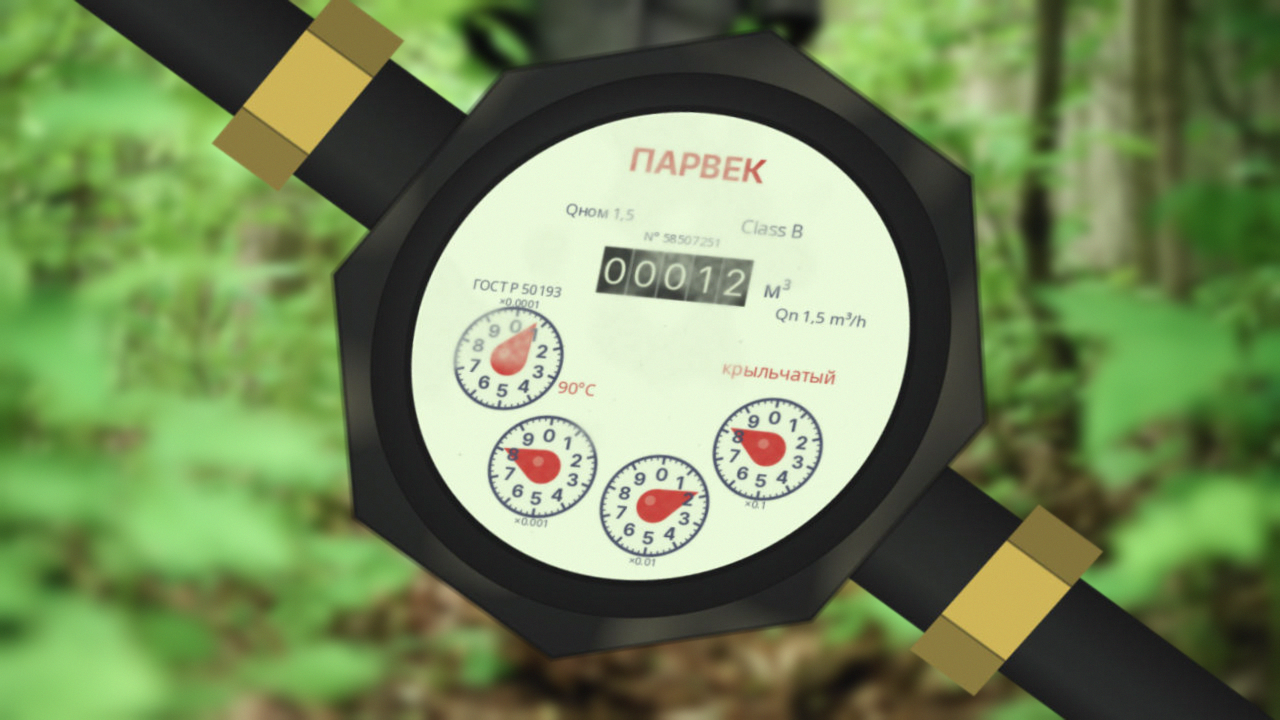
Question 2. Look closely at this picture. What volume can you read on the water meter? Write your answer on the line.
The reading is 12.8180 m³
